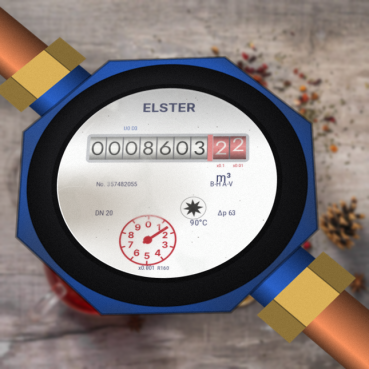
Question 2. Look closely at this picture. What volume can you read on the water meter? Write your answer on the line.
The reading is 8603.221 m³
